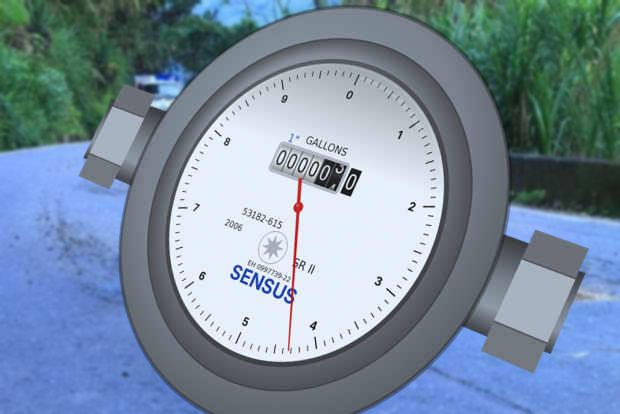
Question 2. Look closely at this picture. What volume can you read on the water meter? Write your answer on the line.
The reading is 34.3 gal
